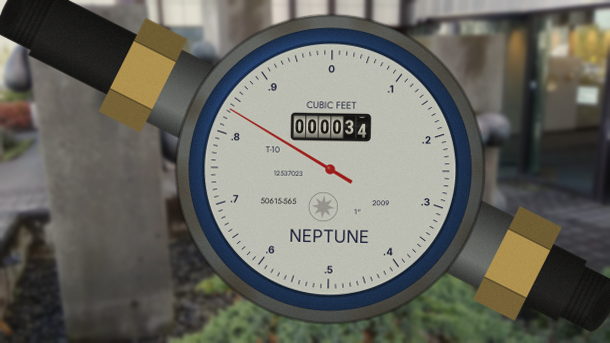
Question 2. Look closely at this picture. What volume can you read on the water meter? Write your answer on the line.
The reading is 33.83 ft³
